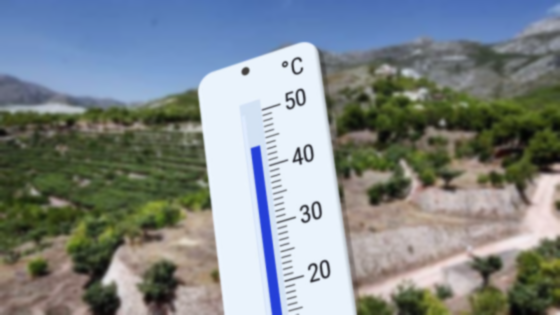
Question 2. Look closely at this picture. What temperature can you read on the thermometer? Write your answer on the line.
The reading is 44 °C
